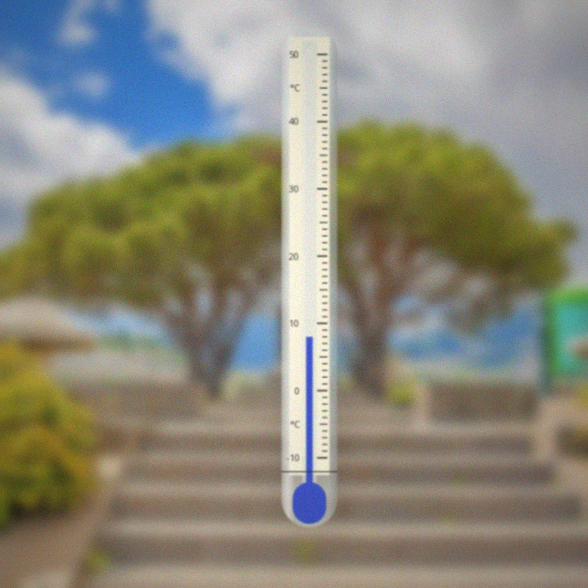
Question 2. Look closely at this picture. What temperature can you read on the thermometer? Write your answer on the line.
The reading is 8 °C
